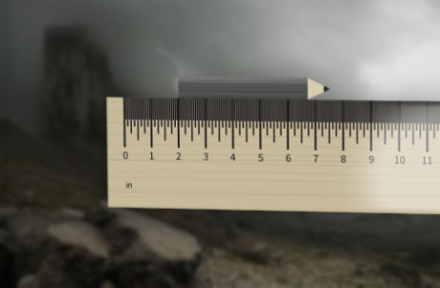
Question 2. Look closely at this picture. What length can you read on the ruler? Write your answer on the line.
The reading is 5.5 in
